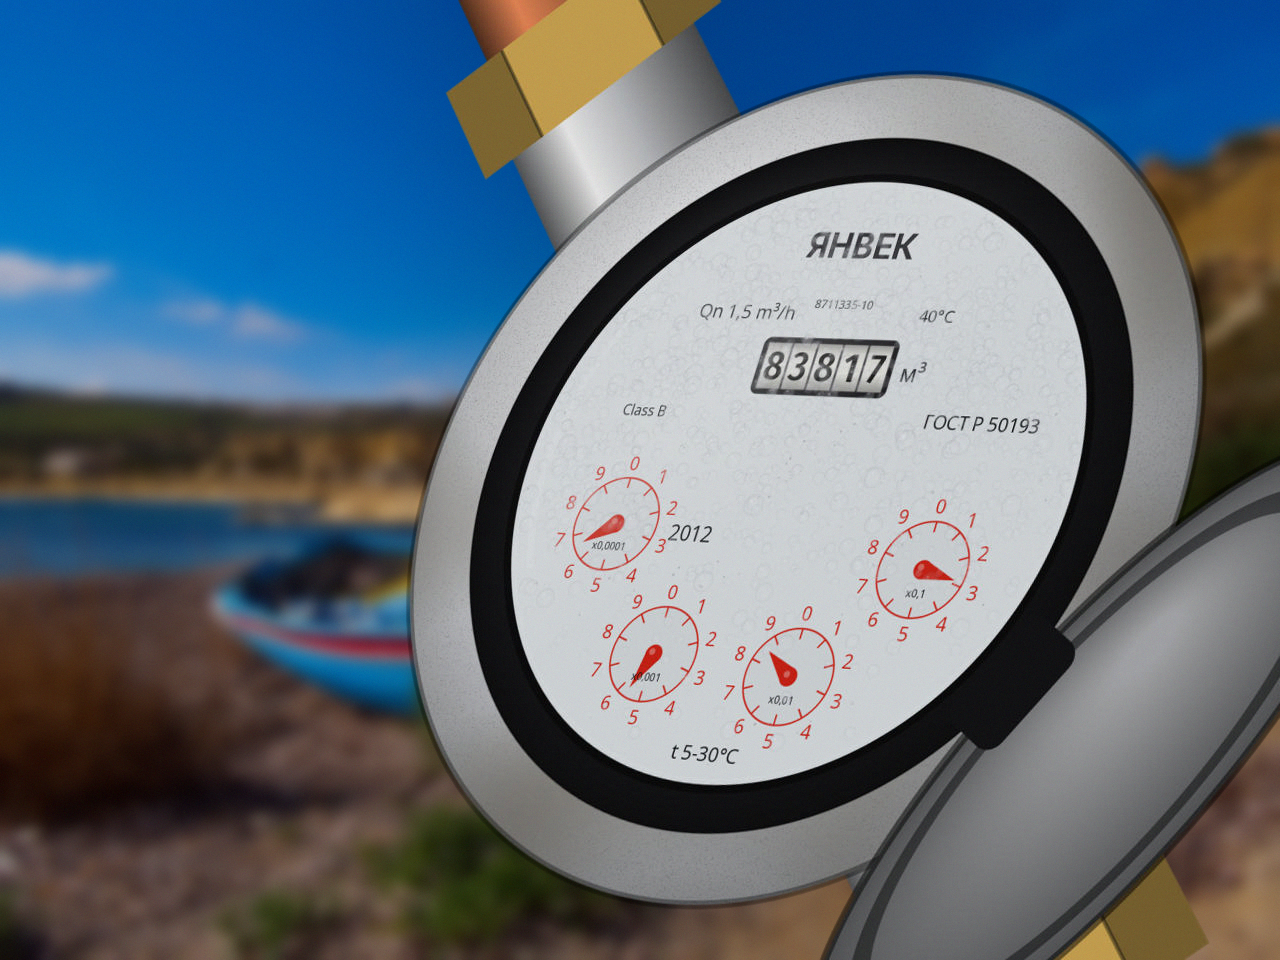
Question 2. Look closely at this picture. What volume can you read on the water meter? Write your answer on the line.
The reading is 83817.2856 m³
